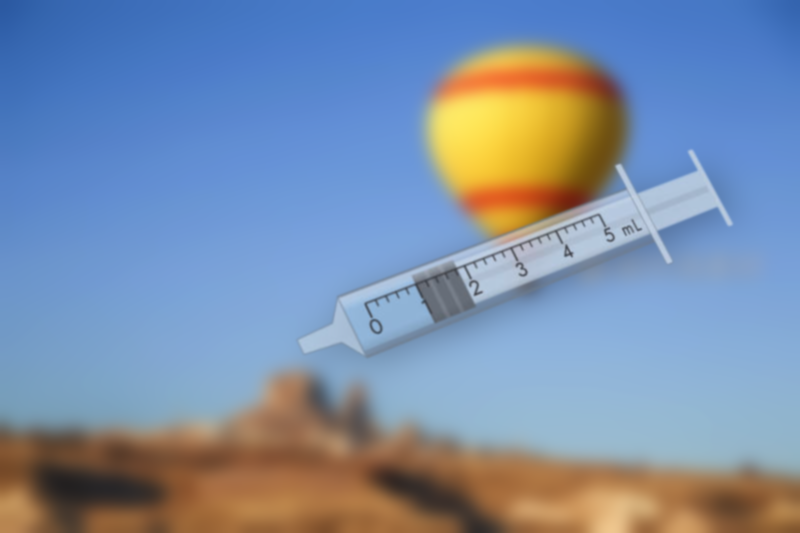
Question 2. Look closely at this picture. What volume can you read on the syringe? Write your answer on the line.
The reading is 1 mL
